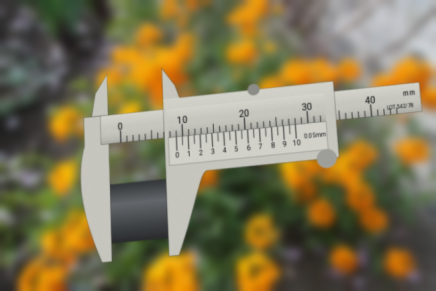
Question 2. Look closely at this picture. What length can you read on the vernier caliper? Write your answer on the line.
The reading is 9.0 mm
